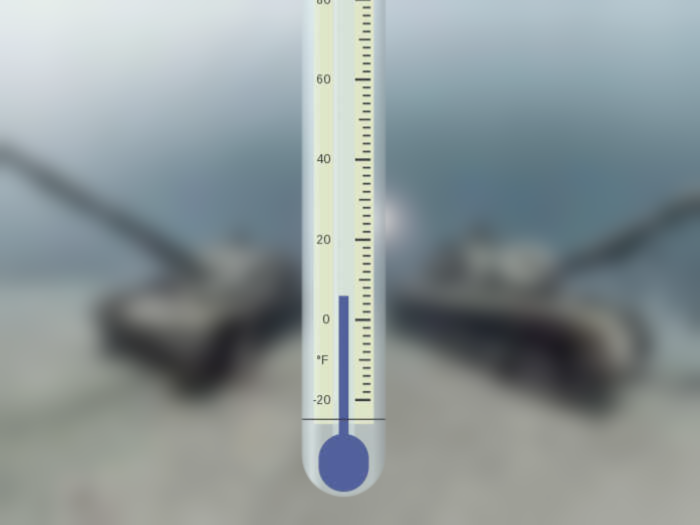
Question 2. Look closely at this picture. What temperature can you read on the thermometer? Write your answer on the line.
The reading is 6 °F
